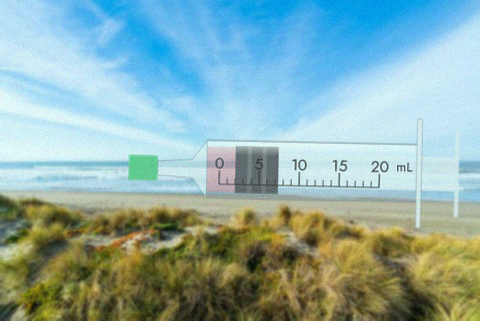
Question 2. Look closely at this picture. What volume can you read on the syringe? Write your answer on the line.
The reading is 2 mL
